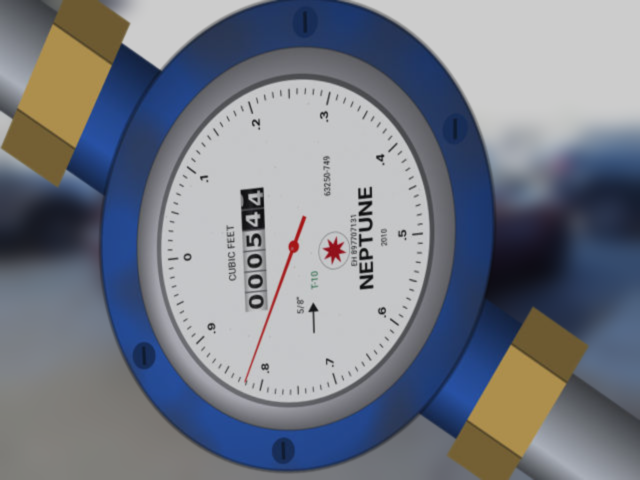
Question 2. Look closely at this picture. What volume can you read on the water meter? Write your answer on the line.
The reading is 543.82 ft³
